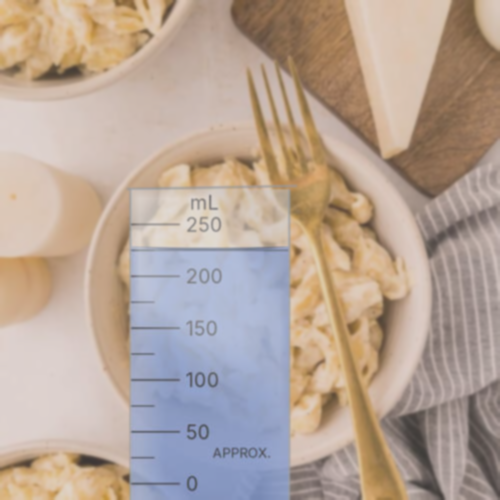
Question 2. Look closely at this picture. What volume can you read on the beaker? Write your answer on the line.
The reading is 225 mL
